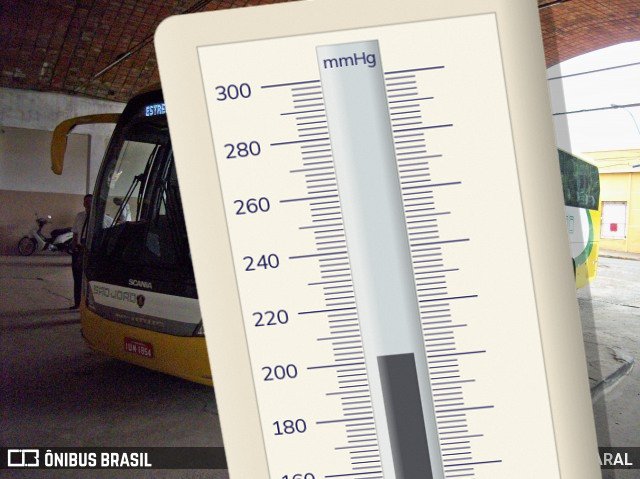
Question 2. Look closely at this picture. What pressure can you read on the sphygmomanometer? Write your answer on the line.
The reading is 202 mmHg
